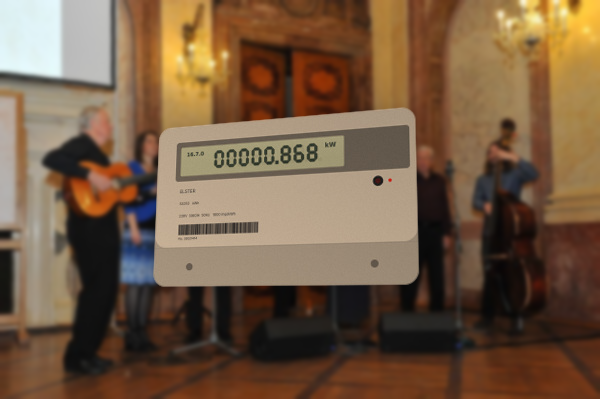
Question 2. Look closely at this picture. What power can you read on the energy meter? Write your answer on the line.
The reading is 0.868 kW
